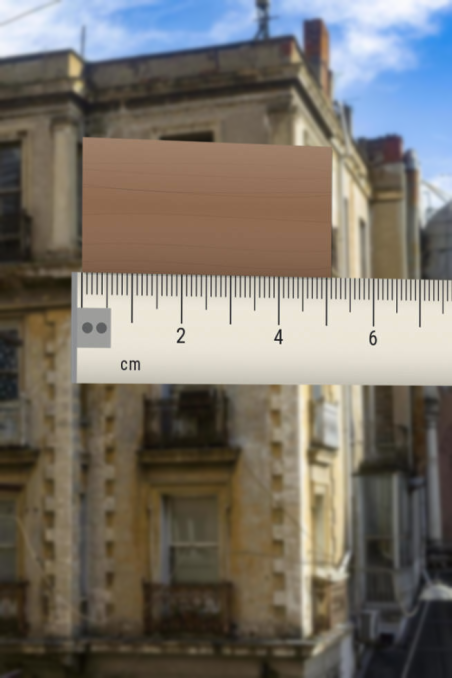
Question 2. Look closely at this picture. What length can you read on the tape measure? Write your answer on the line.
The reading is 5.1 cm
